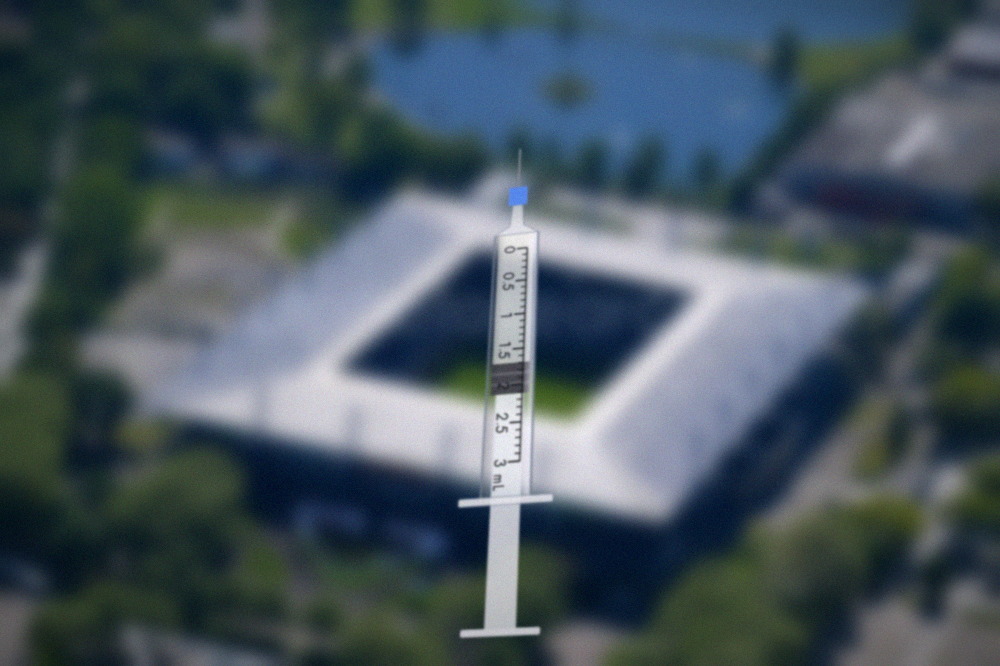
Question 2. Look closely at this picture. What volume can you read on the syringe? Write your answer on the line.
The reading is 1.7 mL
